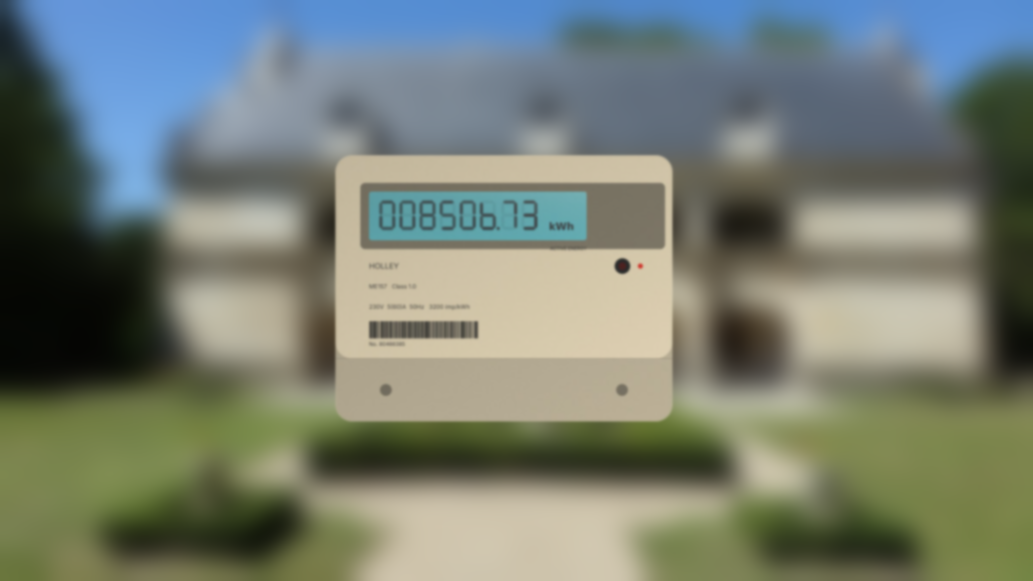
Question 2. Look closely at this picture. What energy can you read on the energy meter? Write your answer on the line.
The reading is 8506.73 kWh
